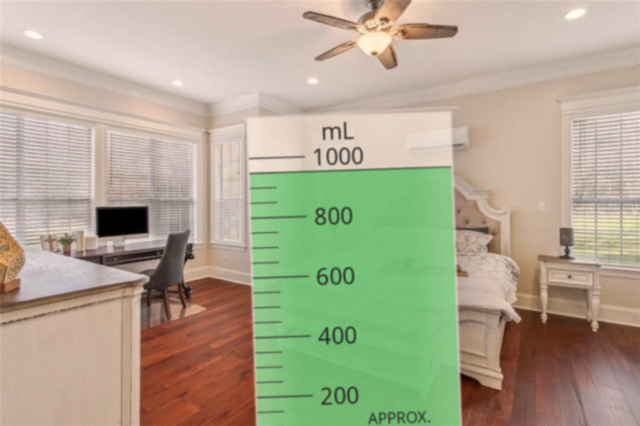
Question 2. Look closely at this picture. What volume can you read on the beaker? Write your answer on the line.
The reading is 950 mL
